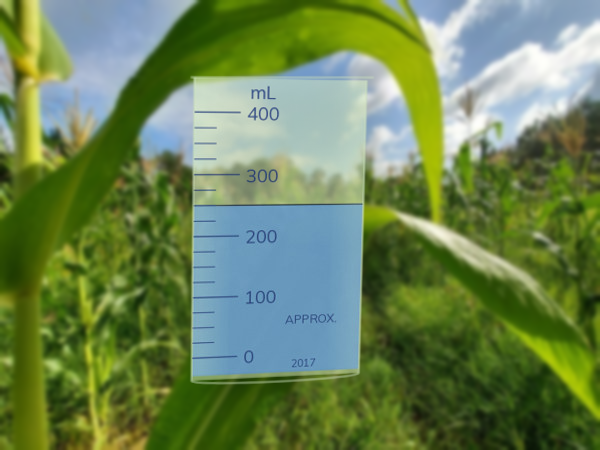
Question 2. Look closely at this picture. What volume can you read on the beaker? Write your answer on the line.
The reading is 250 mL
